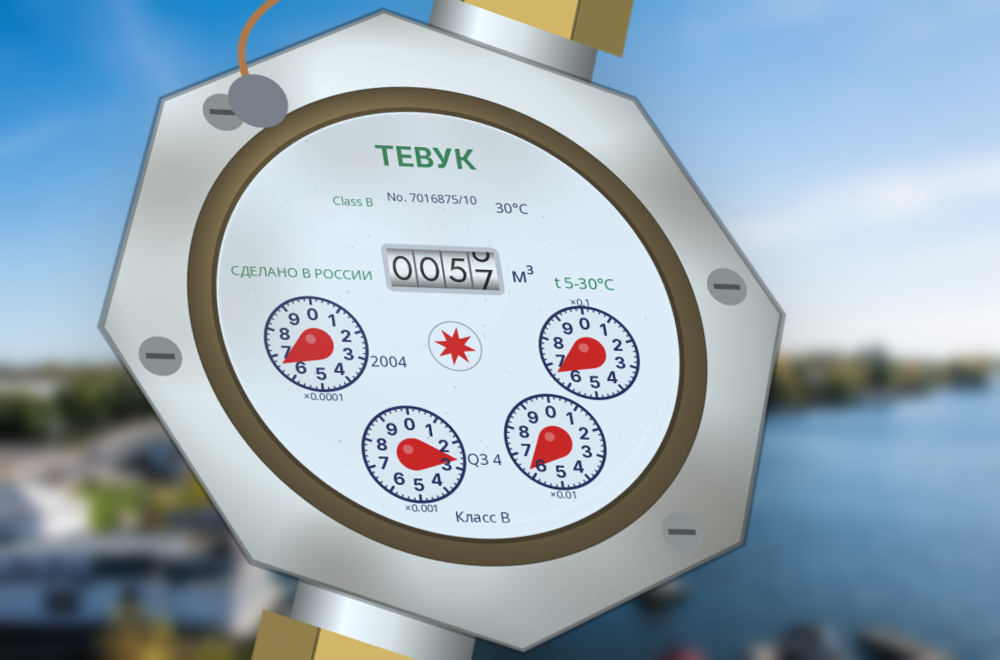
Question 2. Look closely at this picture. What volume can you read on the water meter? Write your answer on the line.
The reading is 56.6626 m³
